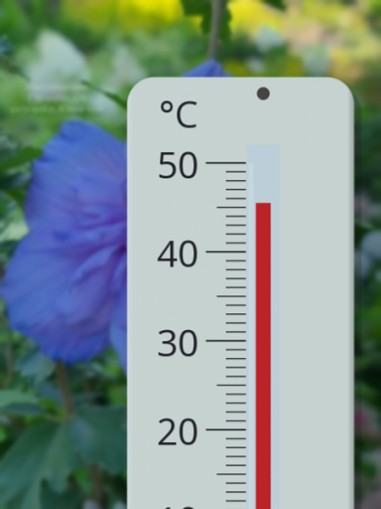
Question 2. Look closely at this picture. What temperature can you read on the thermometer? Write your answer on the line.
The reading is 45.5 °C
